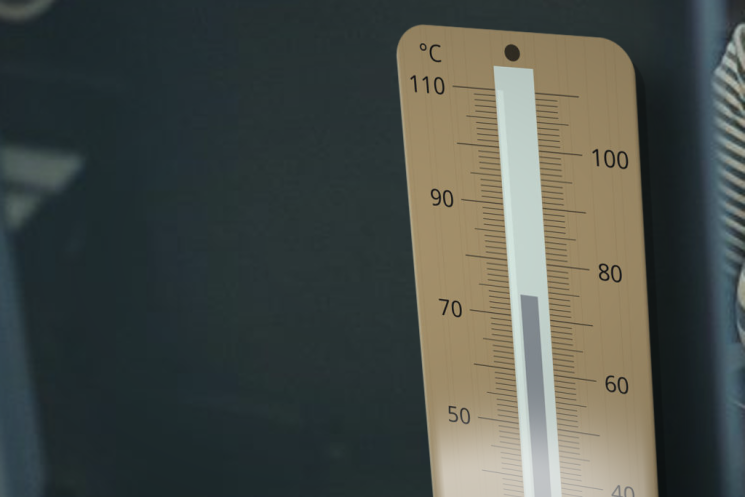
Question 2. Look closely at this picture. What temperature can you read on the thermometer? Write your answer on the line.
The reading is 74 °C
